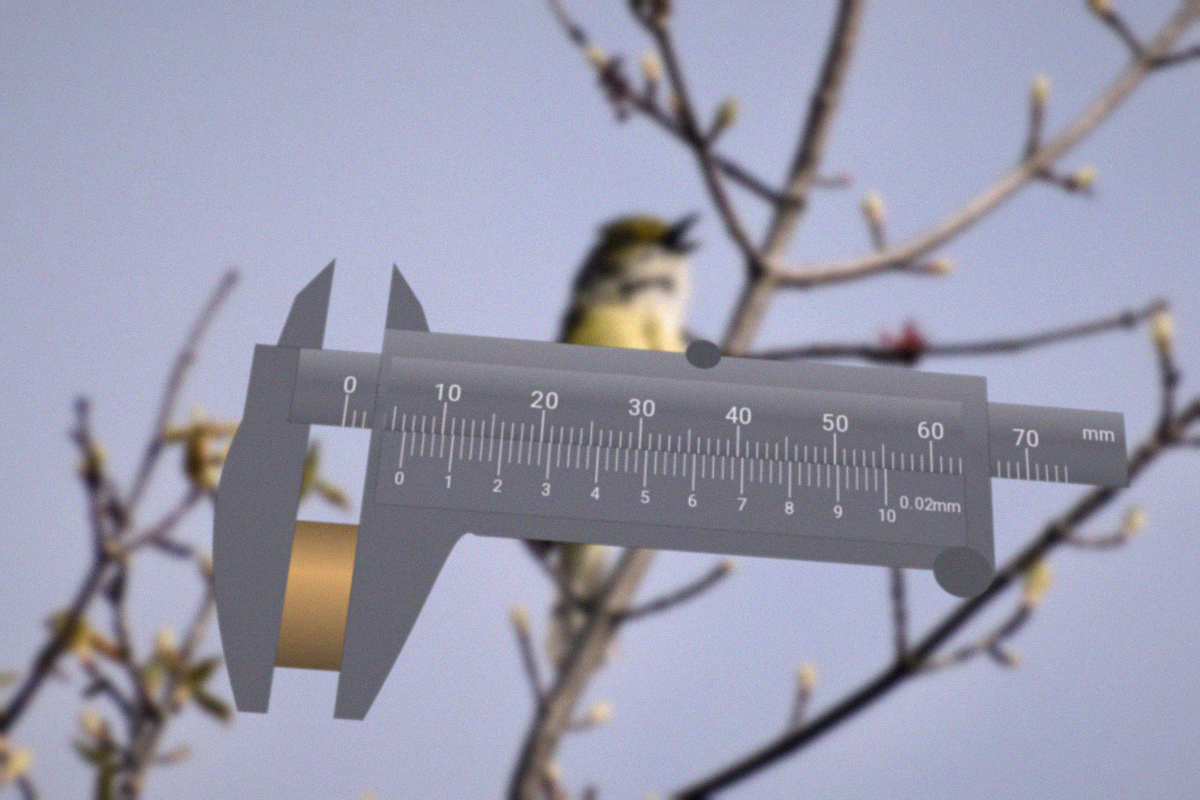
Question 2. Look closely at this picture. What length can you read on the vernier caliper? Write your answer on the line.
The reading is 6.2 mm
